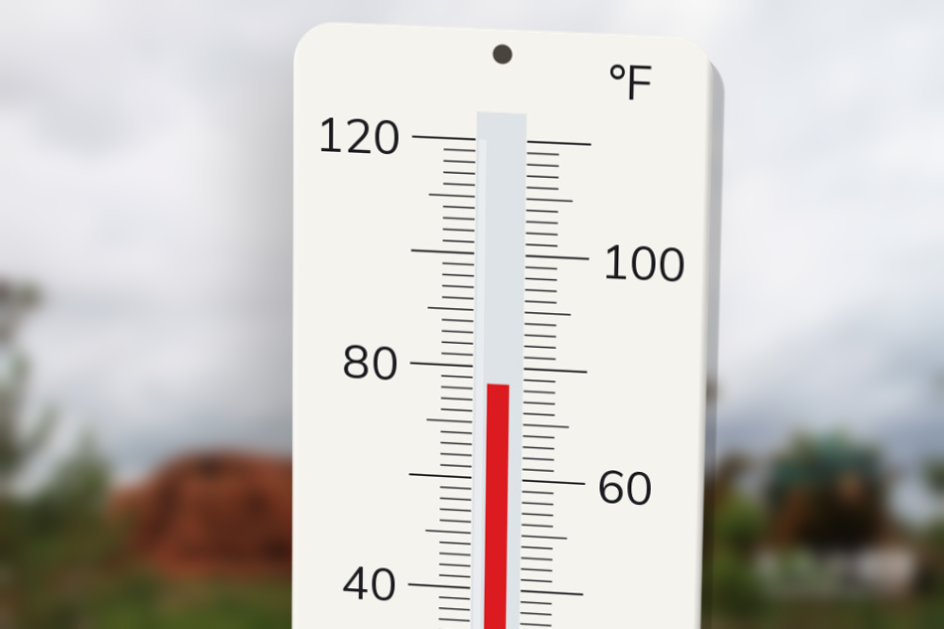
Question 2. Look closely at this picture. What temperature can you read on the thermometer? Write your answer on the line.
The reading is 77 °F
